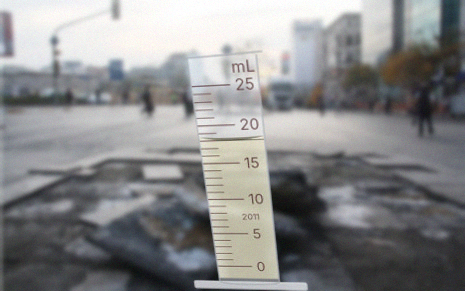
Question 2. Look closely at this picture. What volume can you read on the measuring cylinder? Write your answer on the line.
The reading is 18 mL
